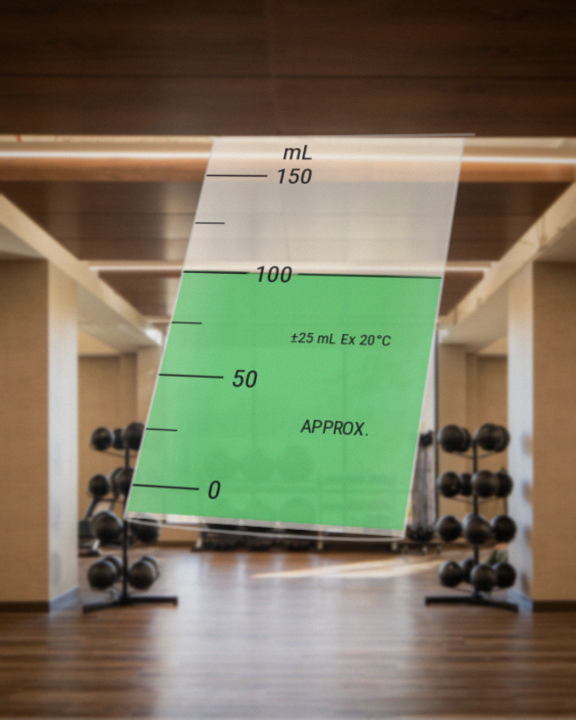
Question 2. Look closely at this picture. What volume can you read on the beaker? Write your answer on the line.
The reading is 100 mL
